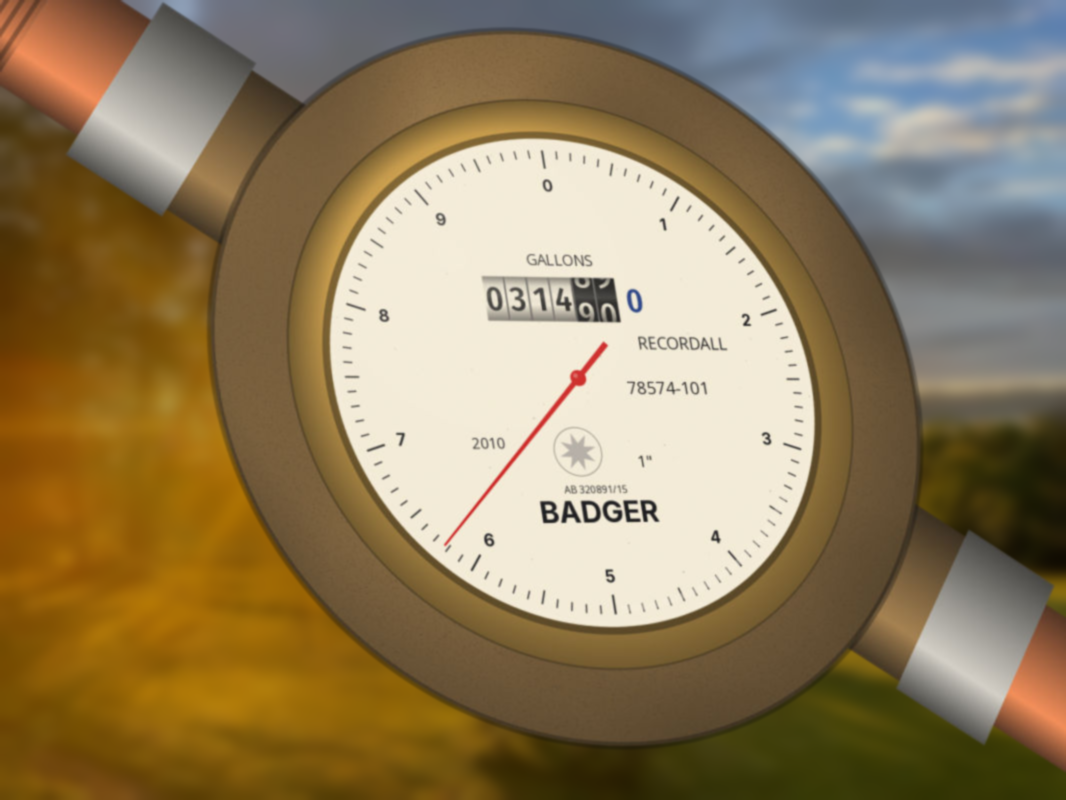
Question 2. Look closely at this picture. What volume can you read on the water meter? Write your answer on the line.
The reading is 314896.2 gal
